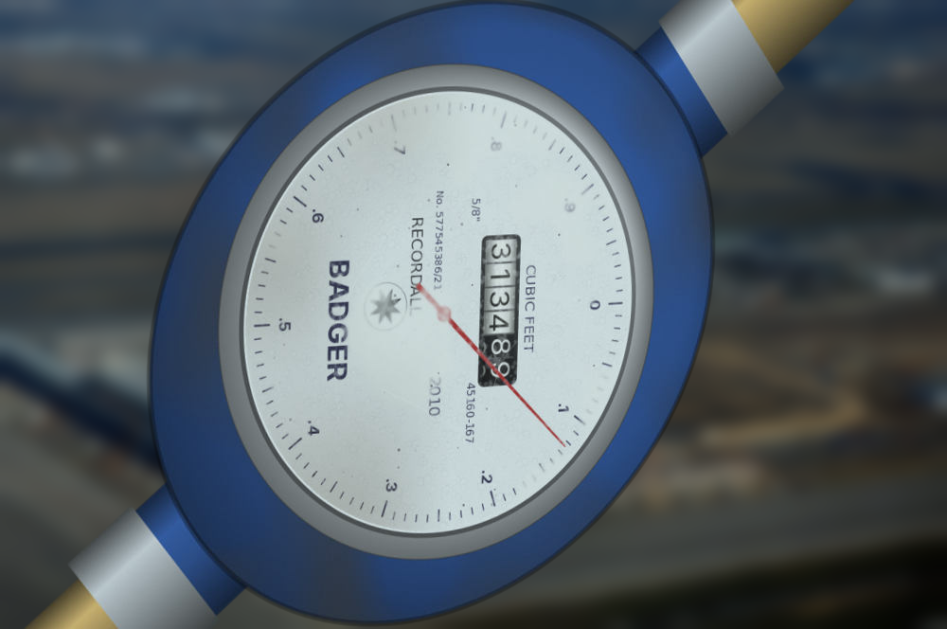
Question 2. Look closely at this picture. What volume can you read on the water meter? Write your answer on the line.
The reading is 313489.12 ft³
